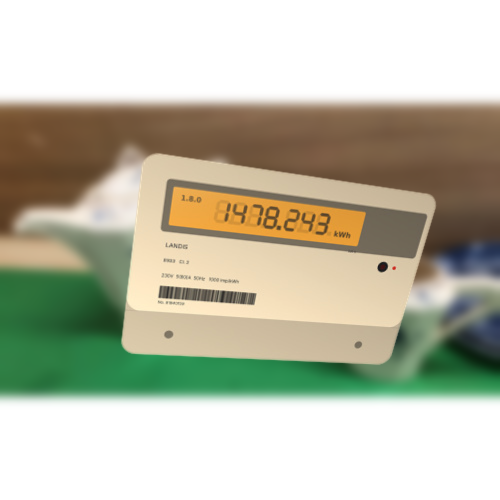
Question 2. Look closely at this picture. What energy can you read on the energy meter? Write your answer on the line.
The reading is 1478.243 kWh
